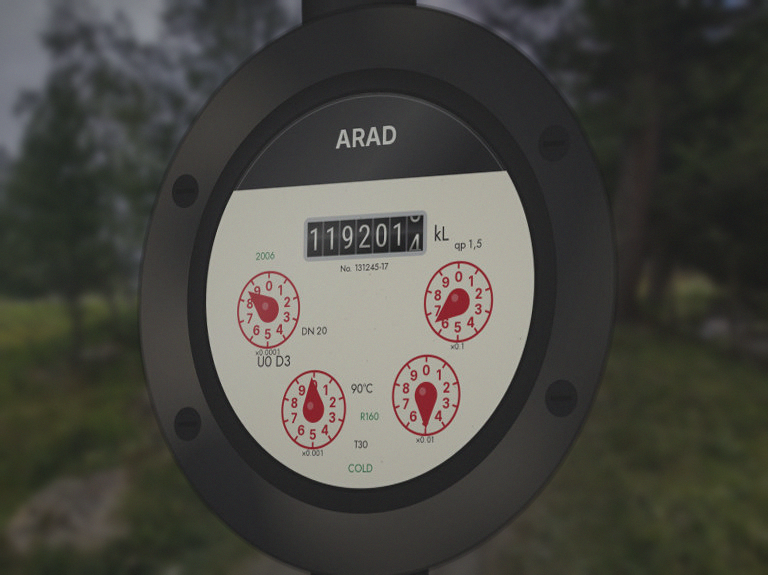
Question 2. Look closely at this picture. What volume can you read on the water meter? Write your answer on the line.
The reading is 1192013.6498 kL
